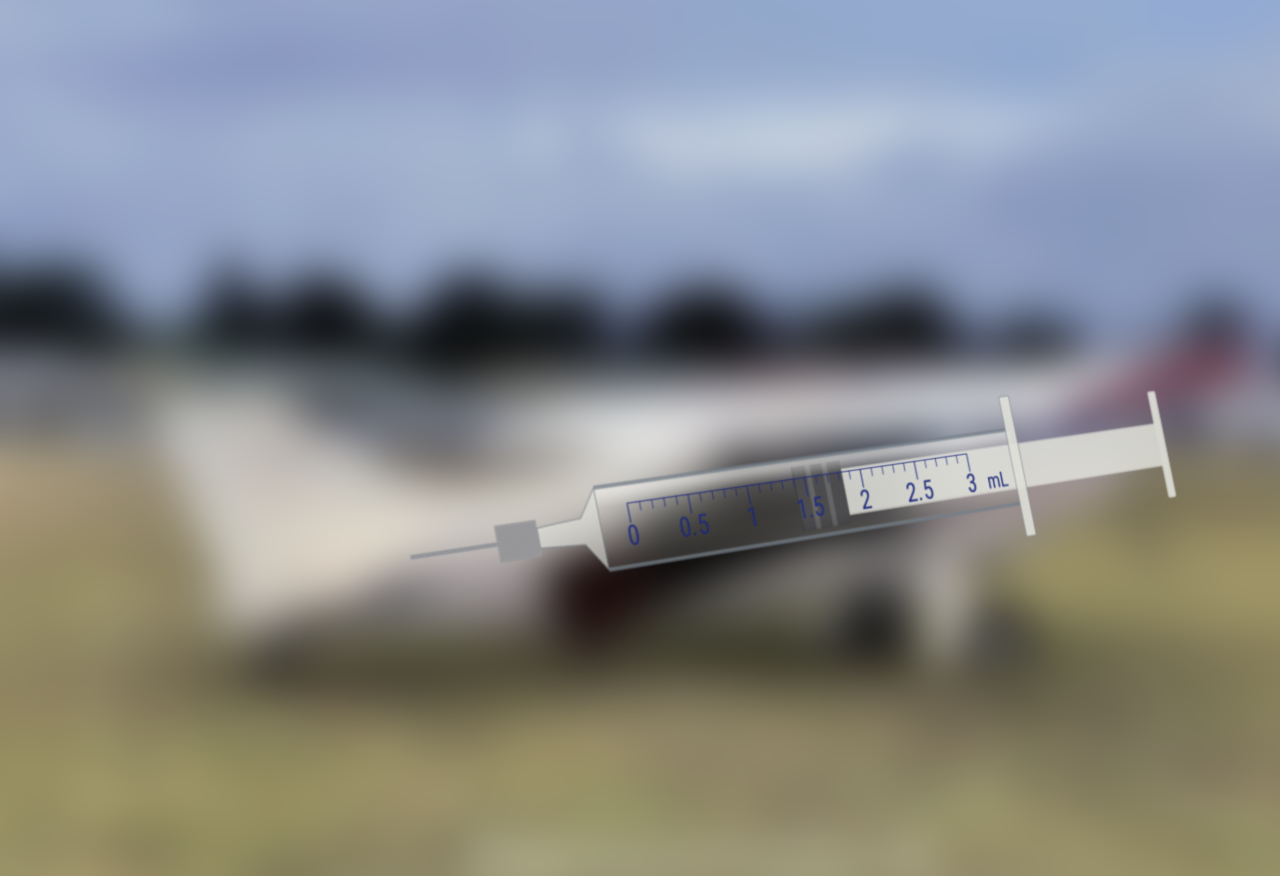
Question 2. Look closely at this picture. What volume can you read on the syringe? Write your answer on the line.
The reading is 1.4 mL
